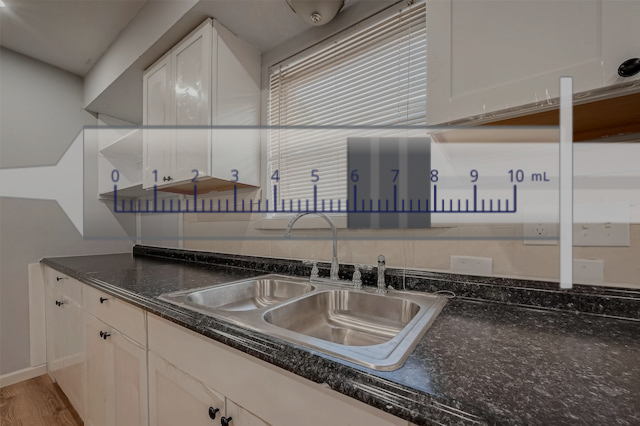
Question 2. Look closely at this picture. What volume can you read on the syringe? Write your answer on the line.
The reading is 5.8 mL
